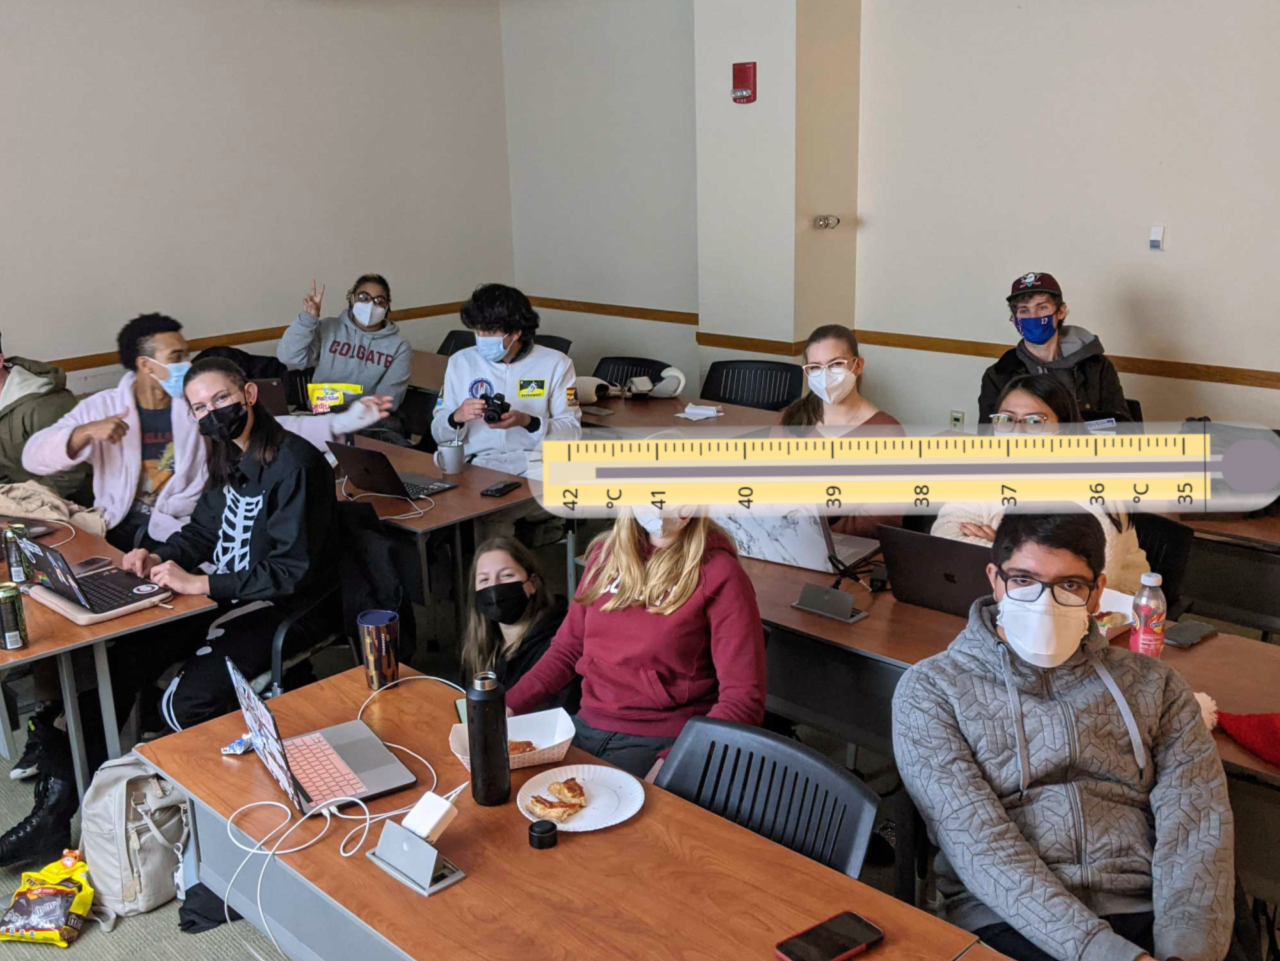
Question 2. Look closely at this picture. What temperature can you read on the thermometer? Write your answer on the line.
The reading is 41.7 °C
